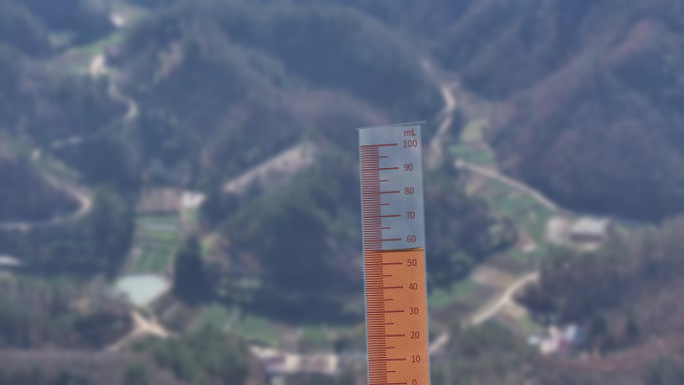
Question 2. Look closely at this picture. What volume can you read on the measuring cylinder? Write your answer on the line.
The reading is 55 mL
